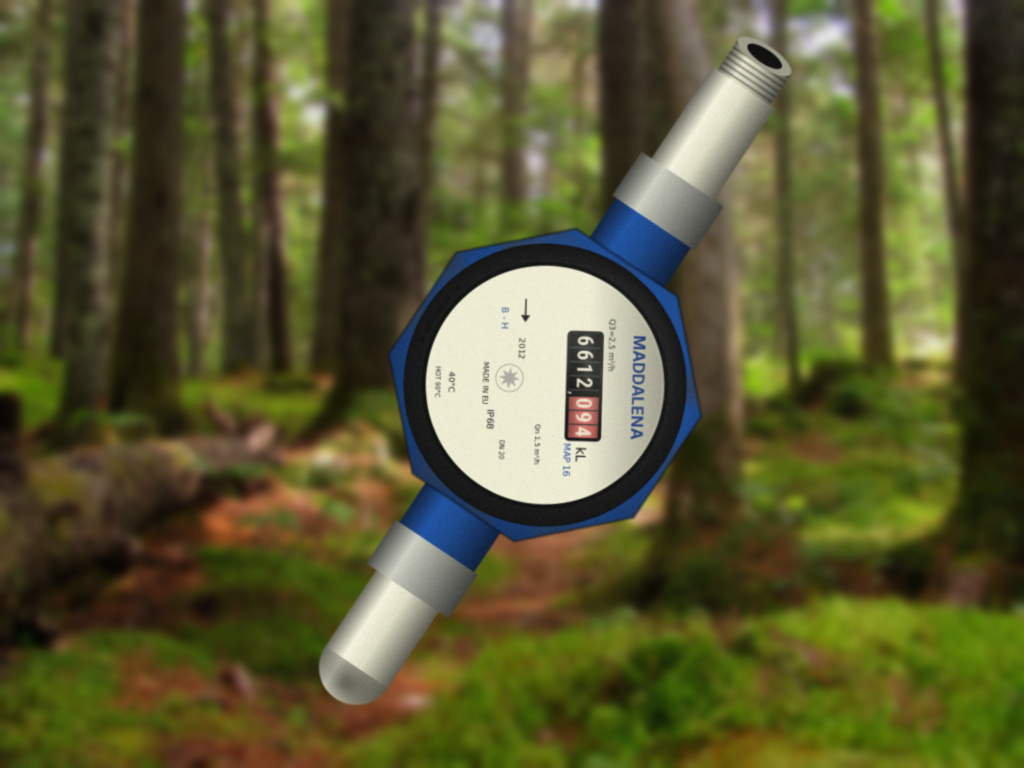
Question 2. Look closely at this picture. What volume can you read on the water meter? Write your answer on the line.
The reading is 6612.094 kL
